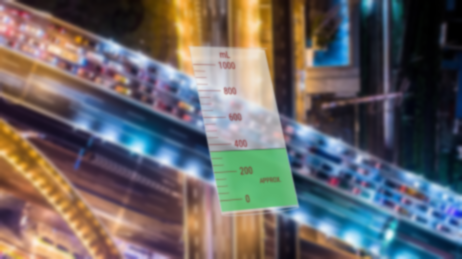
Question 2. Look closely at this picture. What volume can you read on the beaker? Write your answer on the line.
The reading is 350 mL
